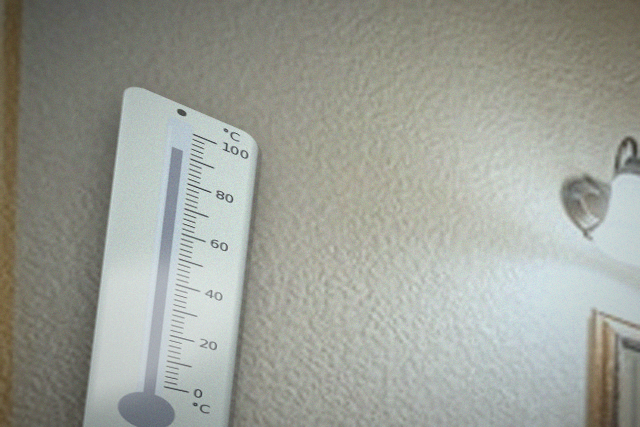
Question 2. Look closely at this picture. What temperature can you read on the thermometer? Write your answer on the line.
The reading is 92 °C
